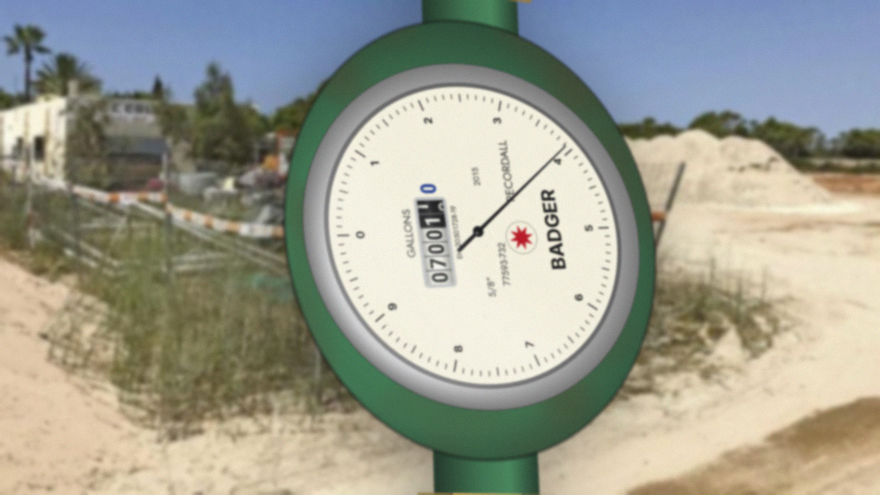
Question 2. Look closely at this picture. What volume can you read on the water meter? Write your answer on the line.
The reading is 700113.9 gal
